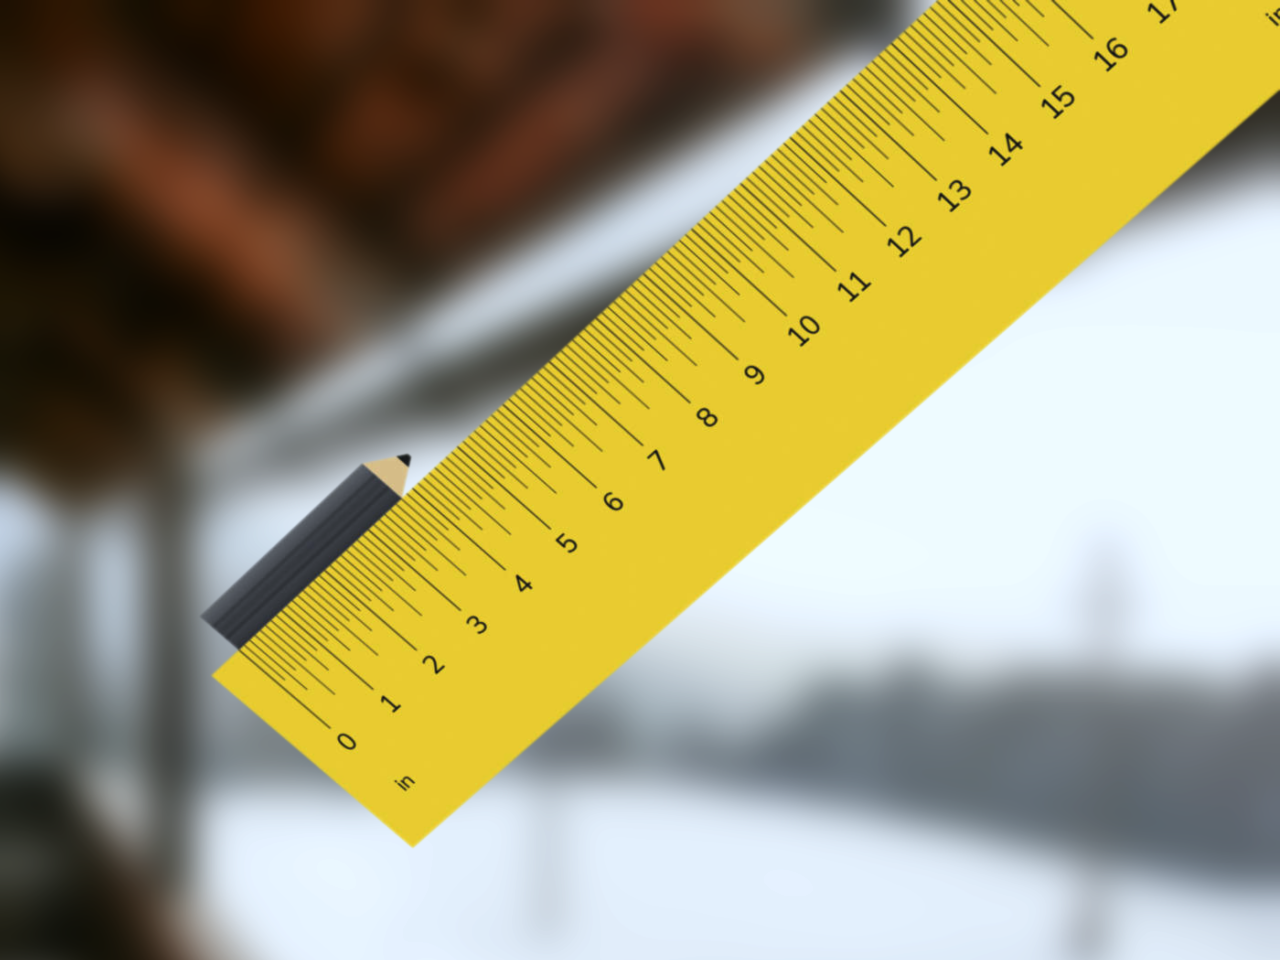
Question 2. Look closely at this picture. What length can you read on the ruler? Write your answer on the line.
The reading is 4.375 in
